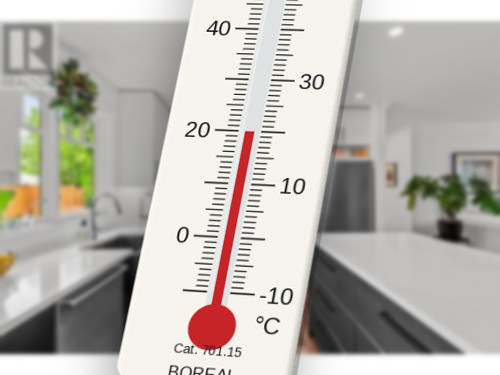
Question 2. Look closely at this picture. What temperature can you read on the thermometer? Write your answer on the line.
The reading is 20 °C
